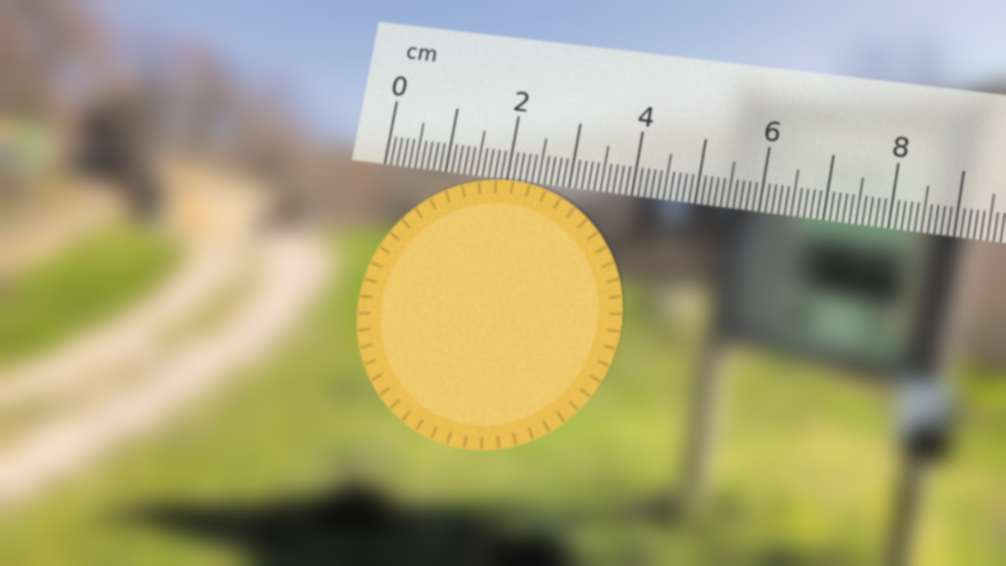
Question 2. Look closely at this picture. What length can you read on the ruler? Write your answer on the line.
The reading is 4.2 cm
